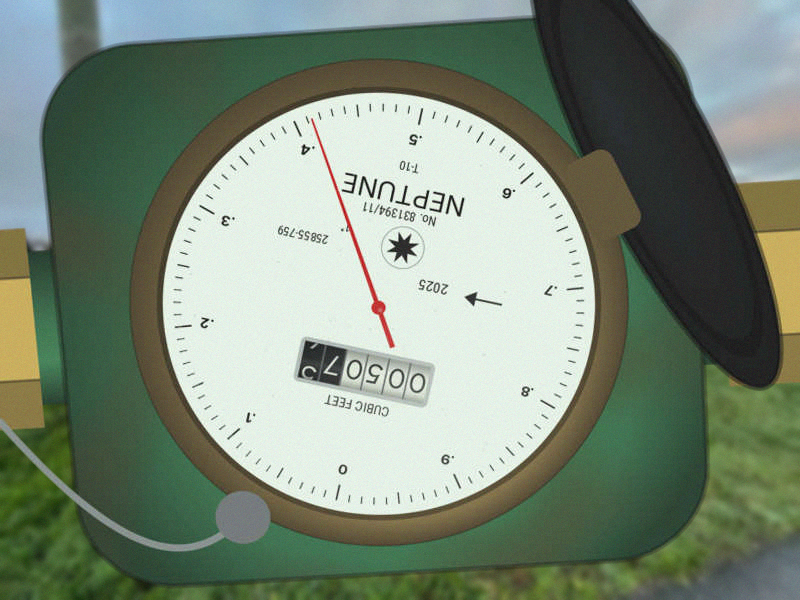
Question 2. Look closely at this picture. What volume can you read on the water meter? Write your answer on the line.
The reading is 5075.41 ft³
